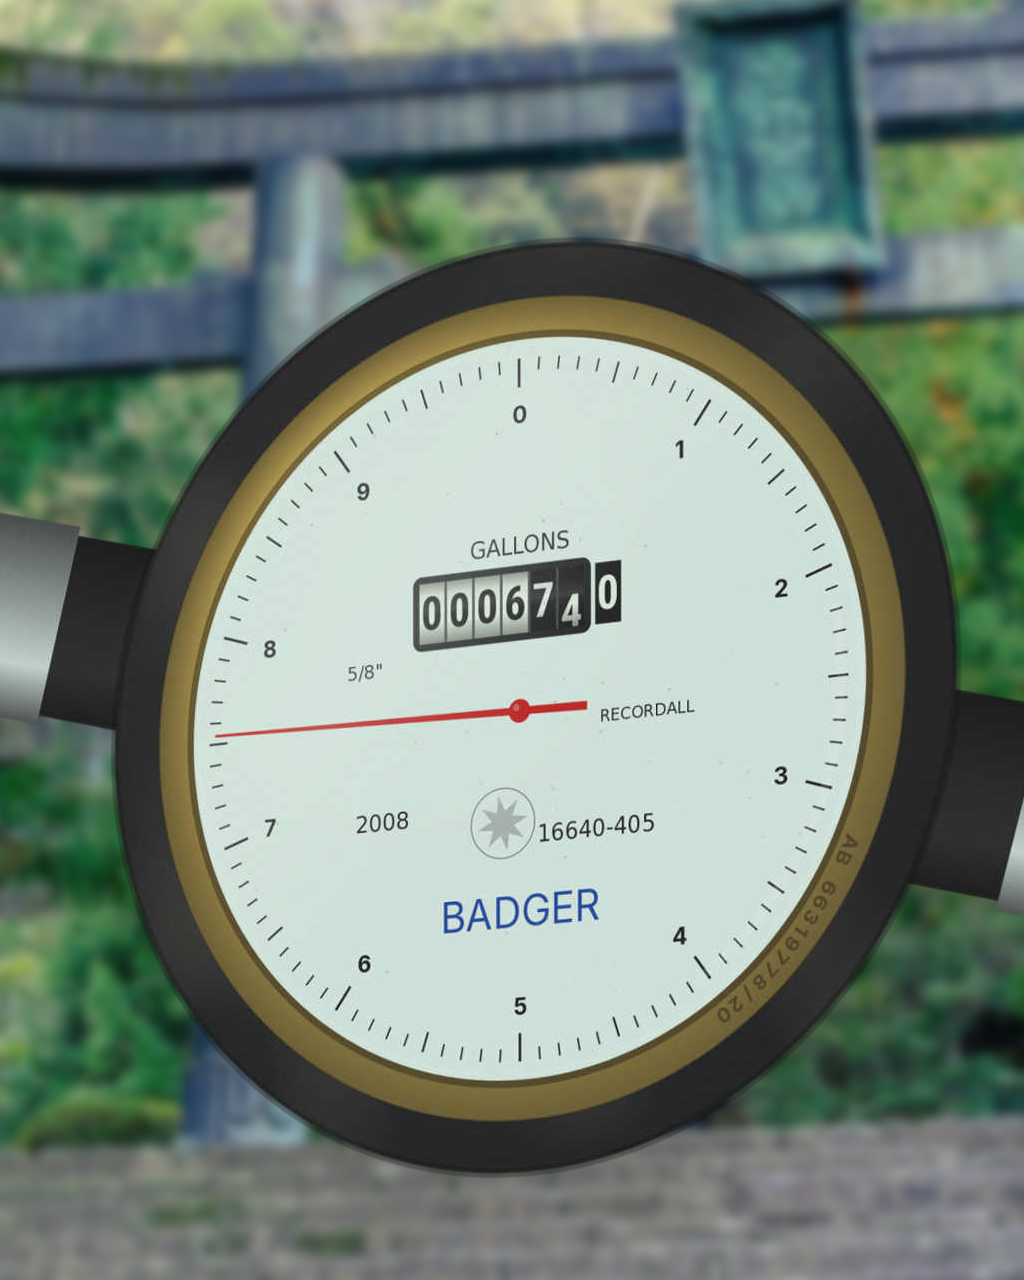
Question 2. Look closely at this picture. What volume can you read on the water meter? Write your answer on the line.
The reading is 6737.5 gal
